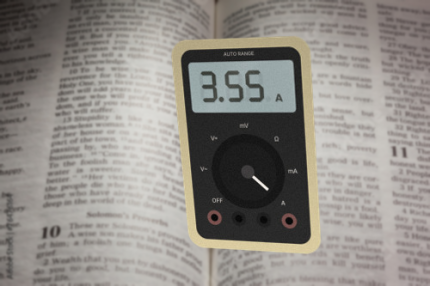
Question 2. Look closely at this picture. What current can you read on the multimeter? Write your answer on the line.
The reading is 3.55 A
